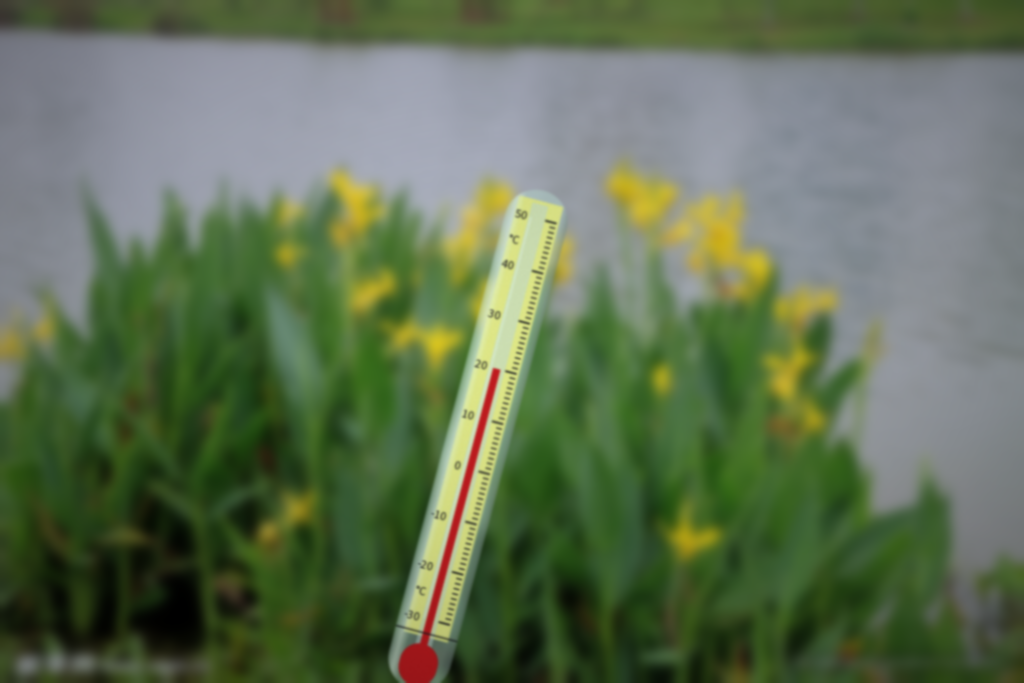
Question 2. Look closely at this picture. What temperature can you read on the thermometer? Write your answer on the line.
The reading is 20 °C
